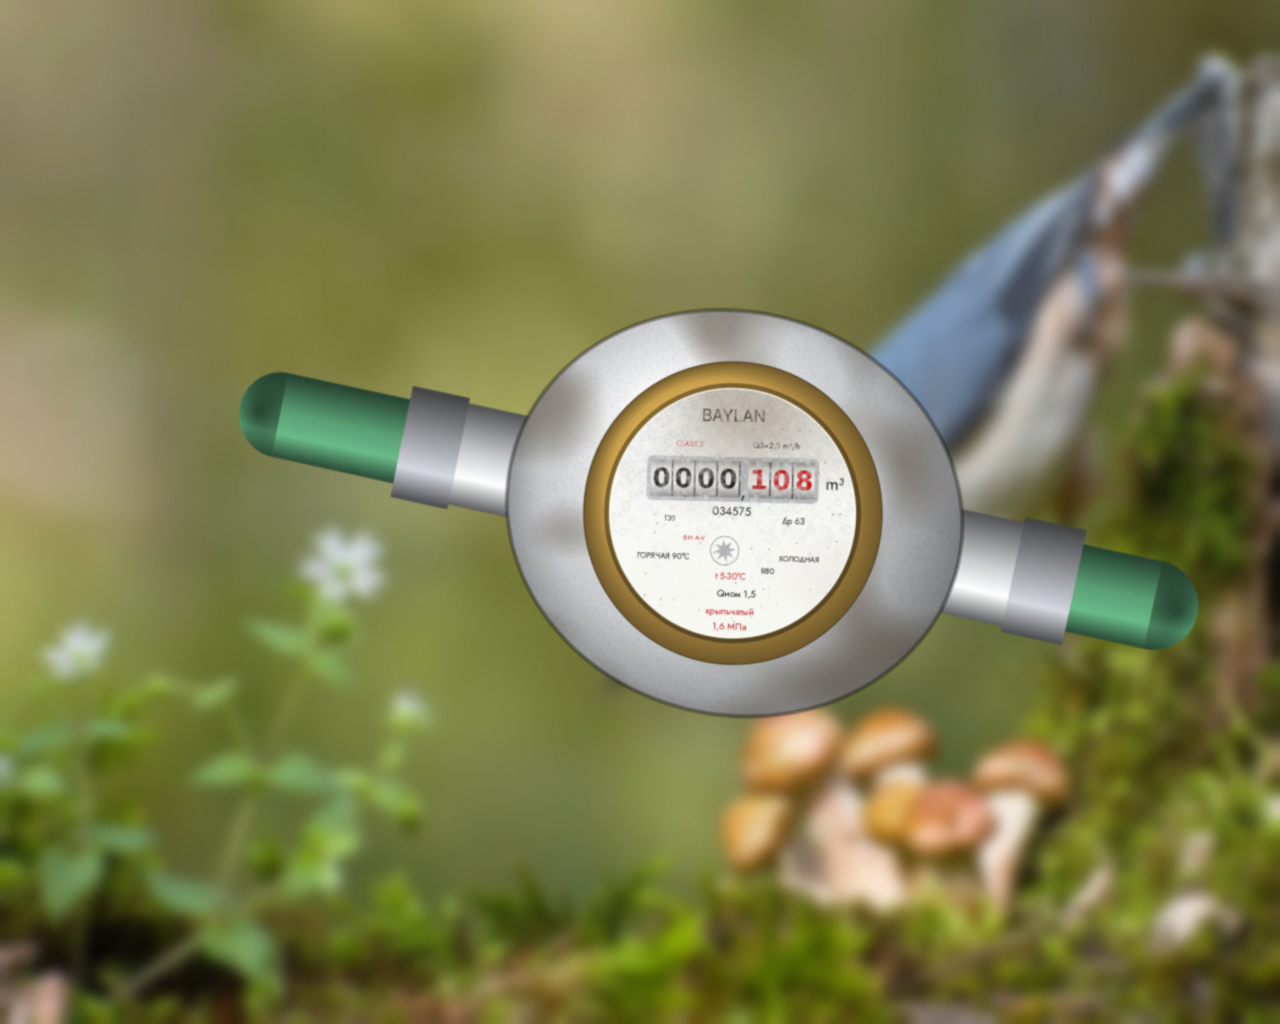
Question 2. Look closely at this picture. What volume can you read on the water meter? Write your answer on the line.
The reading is 0.108 m³
